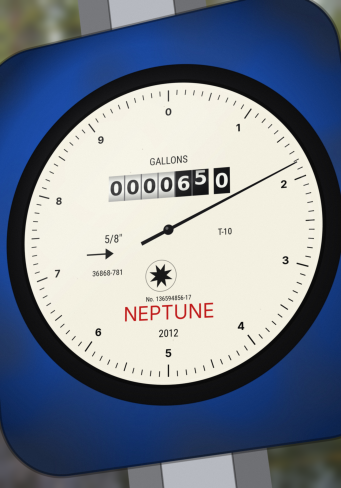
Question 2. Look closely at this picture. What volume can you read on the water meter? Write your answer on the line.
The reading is 651.8 gal
